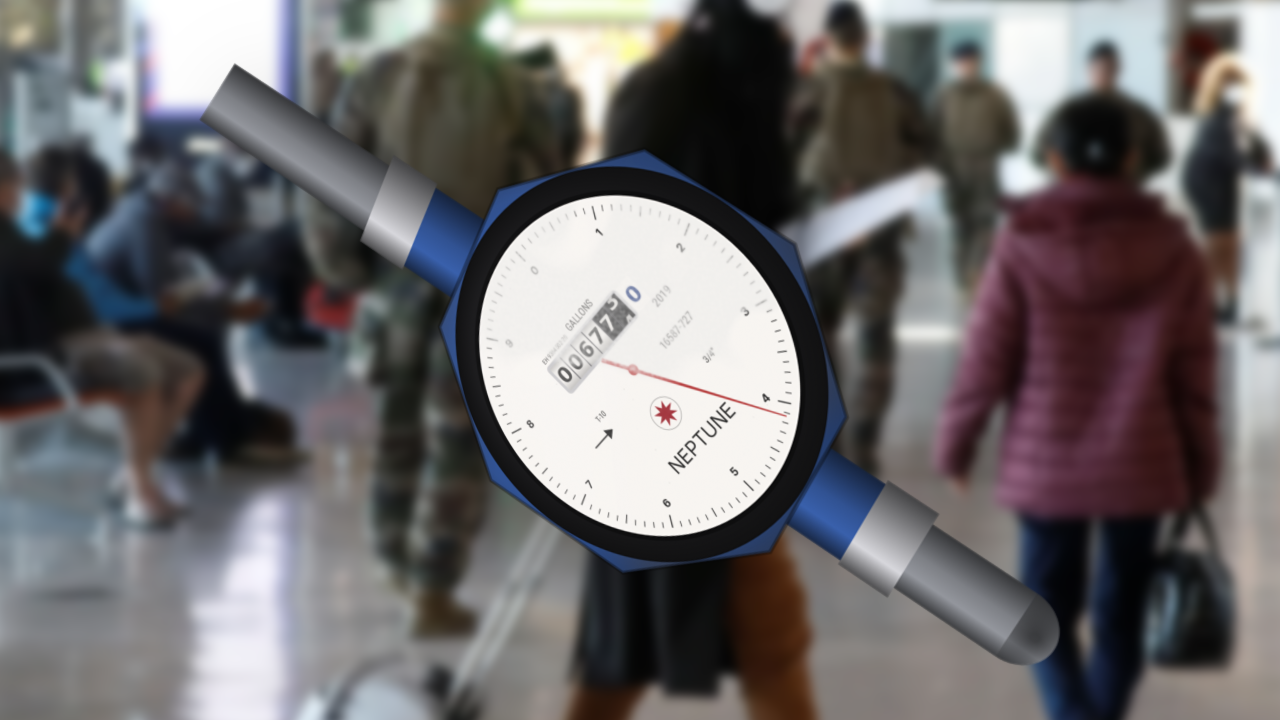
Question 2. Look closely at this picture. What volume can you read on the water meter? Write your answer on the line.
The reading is 67734.1 gal
